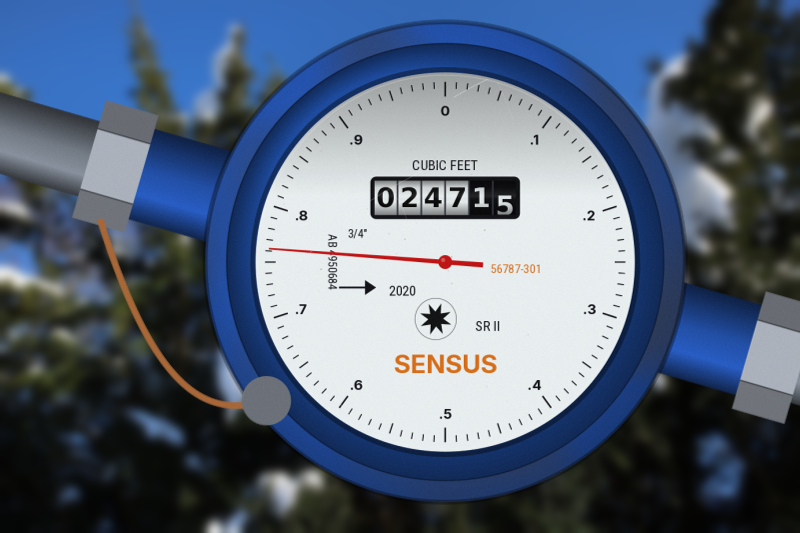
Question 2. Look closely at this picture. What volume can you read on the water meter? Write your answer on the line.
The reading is 24714.76 ft³
